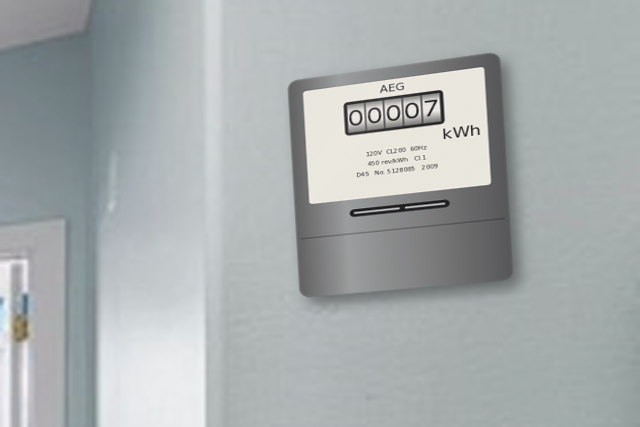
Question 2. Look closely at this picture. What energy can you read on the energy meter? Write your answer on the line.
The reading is 7 kWh
